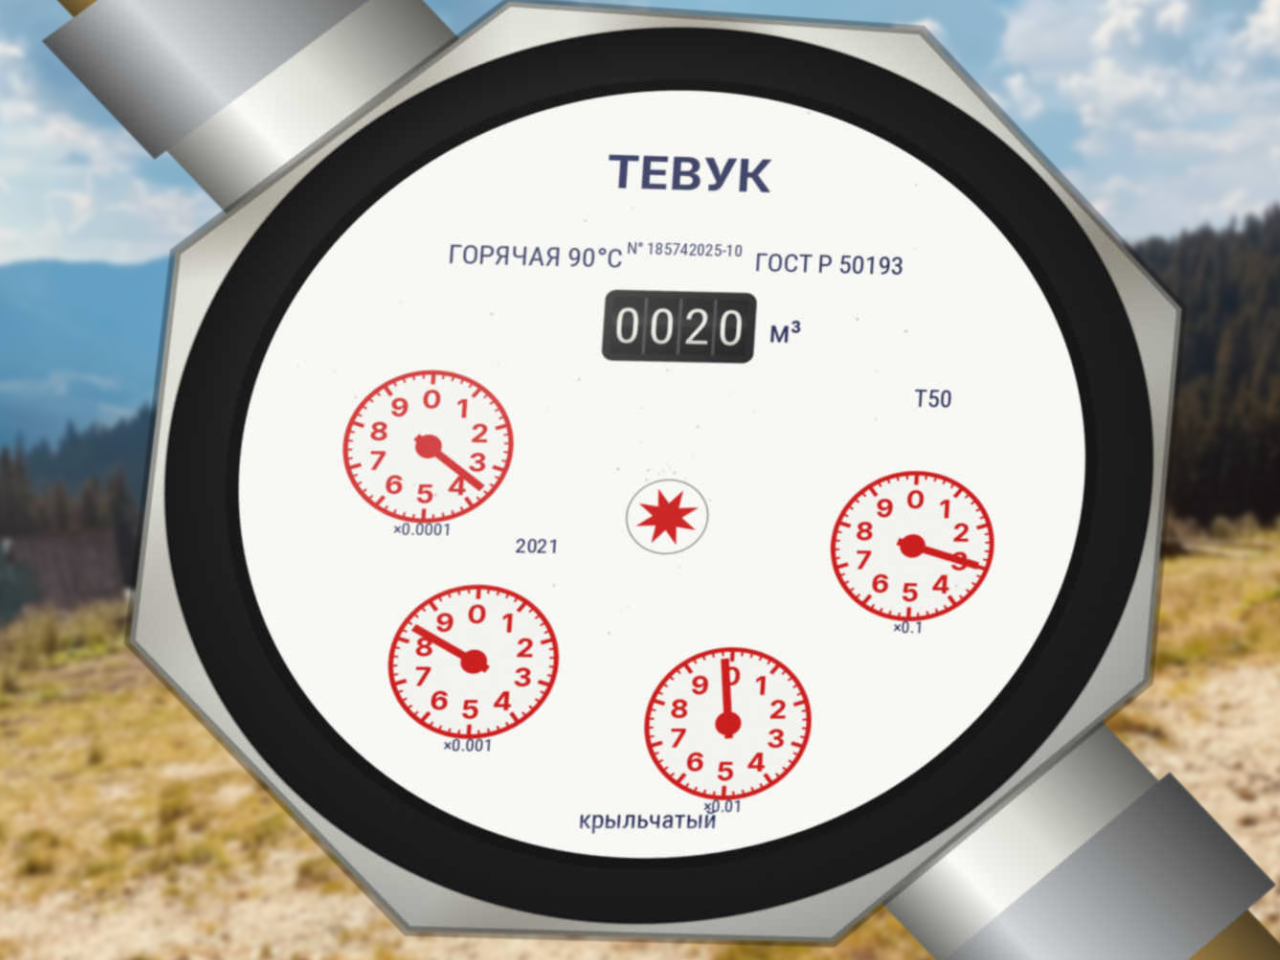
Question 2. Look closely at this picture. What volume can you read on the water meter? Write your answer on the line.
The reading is 20.2983 m³
